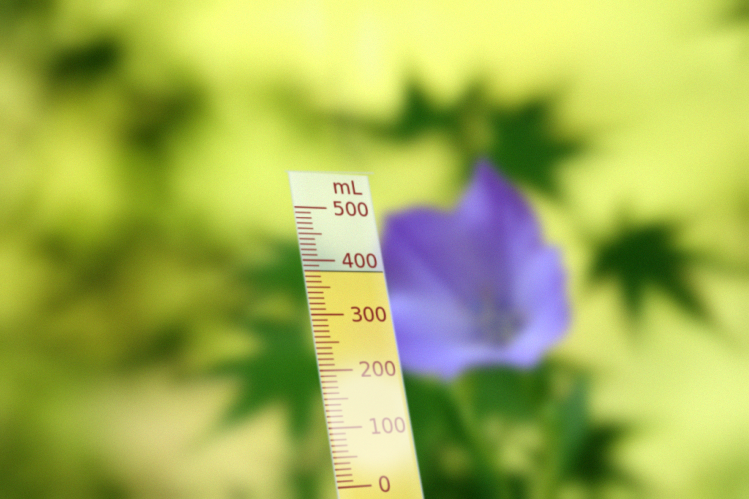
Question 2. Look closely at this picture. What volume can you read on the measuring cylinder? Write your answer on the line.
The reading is 380 mL
